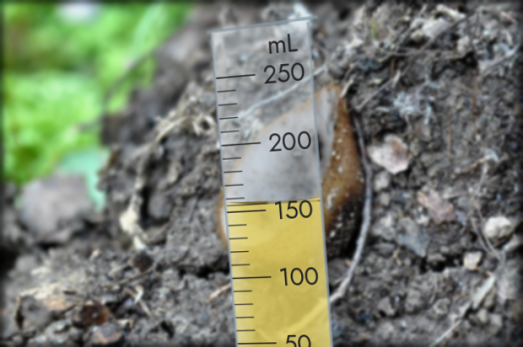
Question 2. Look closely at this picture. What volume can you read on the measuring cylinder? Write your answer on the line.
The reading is 155 mL
